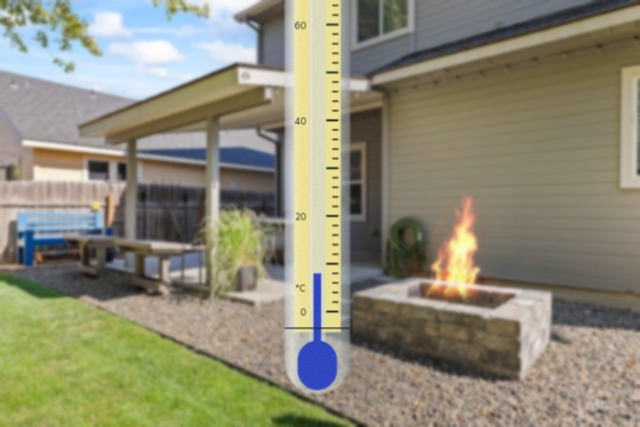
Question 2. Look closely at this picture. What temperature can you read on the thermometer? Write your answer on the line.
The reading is 8 °C
